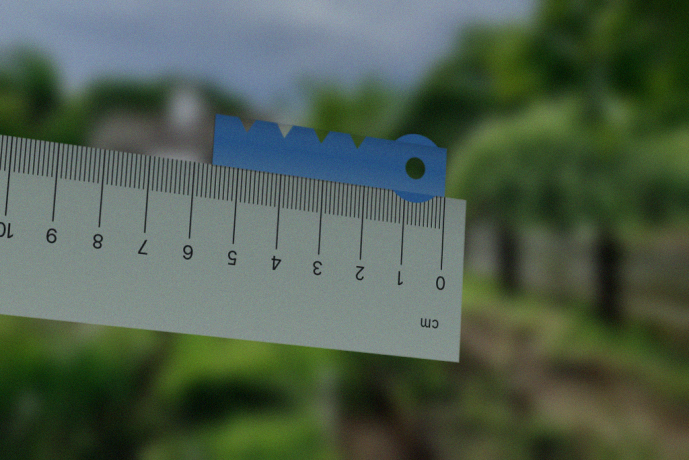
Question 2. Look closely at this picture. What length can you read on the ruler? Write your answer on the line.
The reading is 5.6 cm
